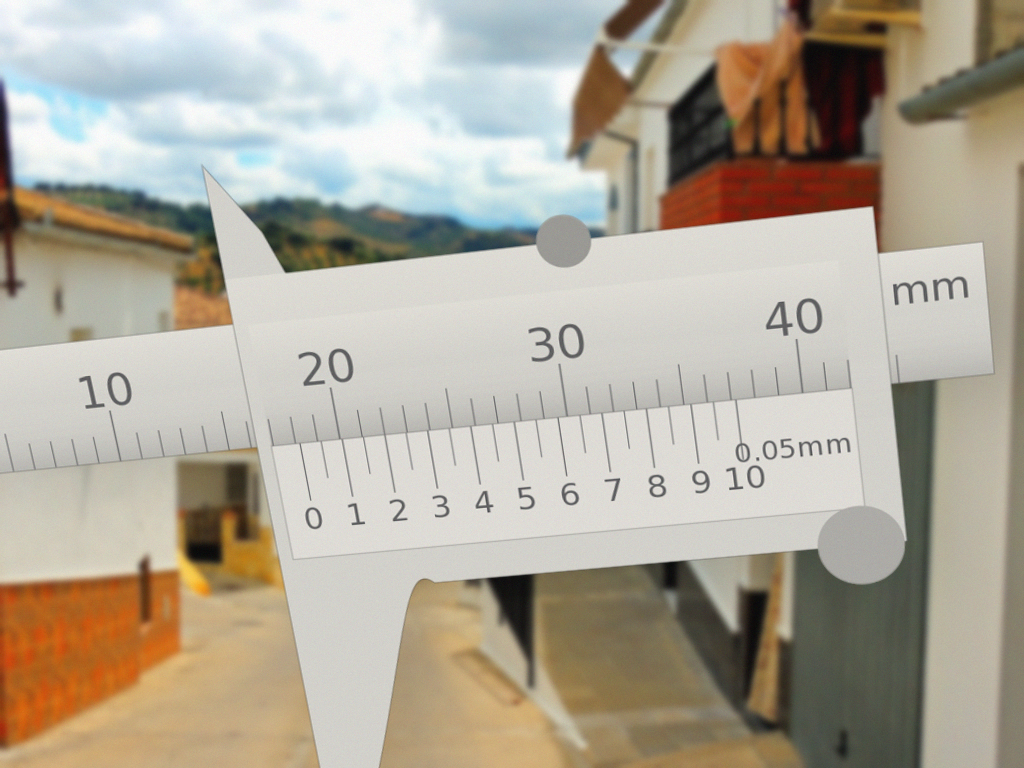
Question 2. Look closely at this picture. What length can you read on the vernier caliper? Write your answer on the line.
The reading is 18.2 mm
